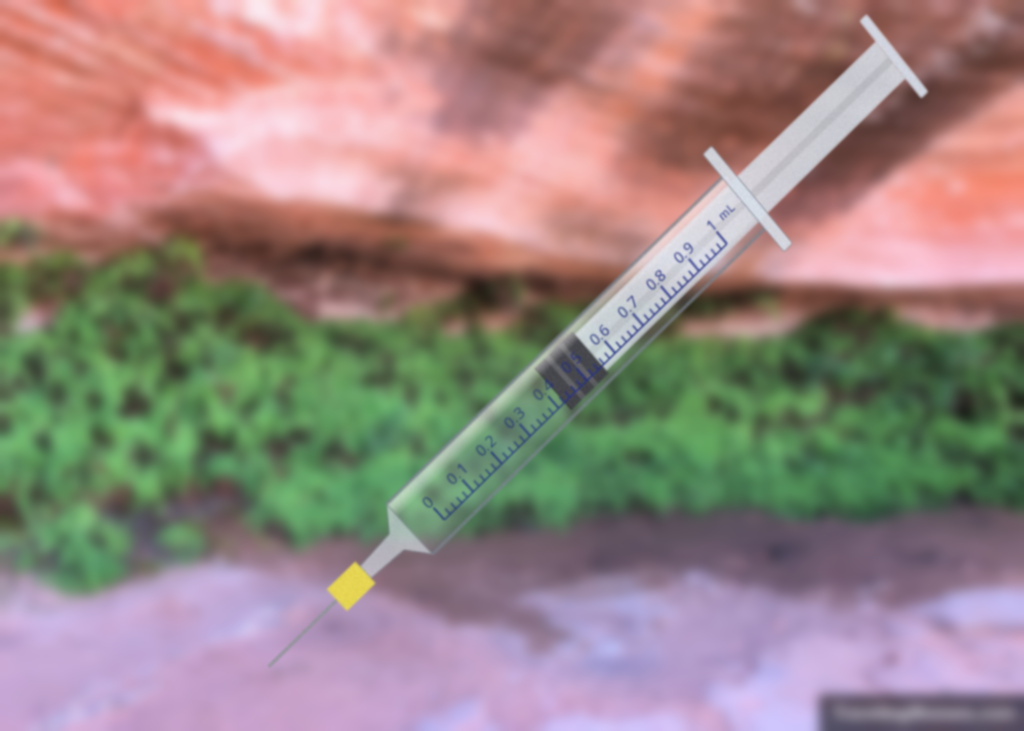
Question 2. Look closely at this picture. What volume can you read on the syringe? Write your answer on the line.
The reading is 0.42 mL
